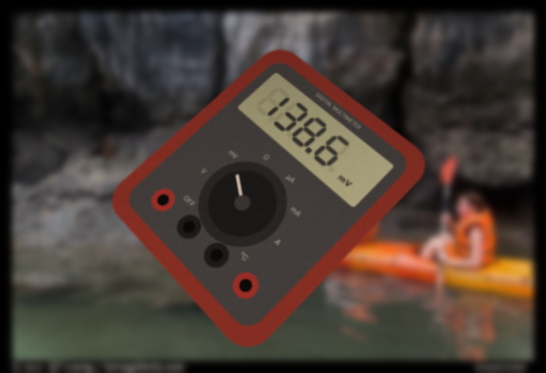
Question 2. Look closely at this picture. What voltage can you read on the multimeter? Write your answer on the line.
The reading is 138.6 mV
